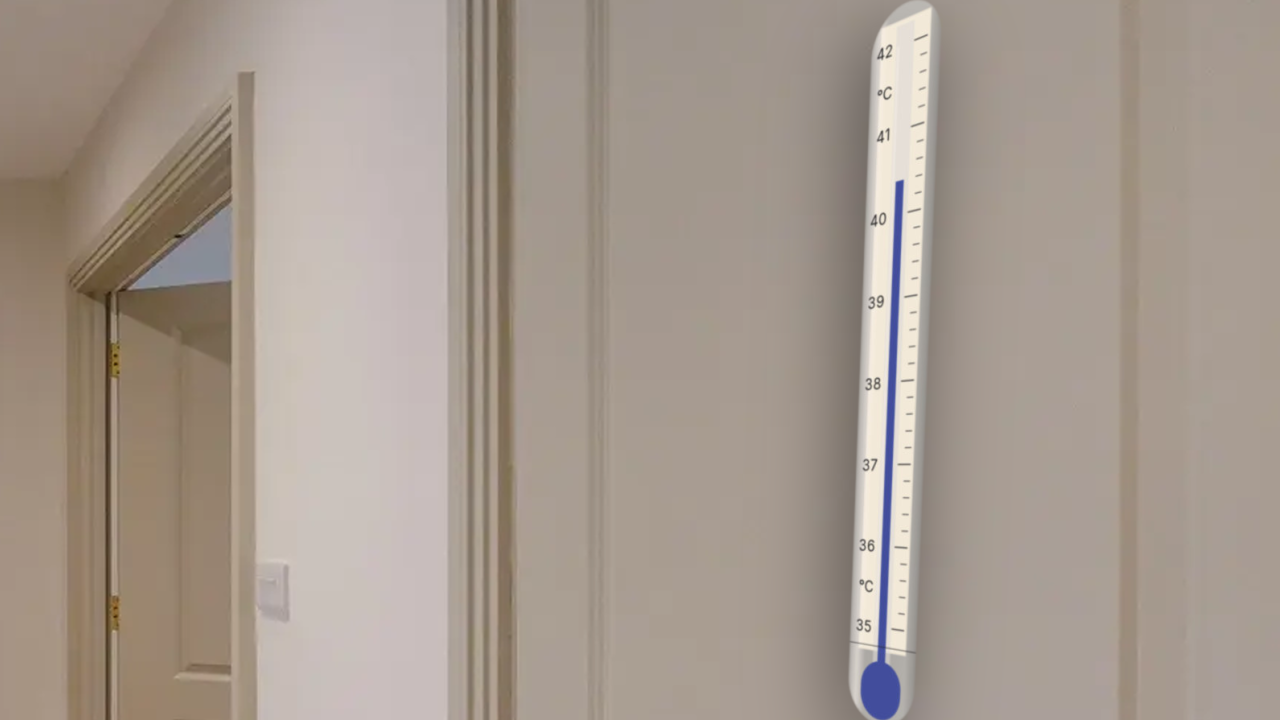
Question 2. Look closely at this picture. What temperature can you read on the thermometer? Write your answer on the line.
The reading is 40.4 °C
